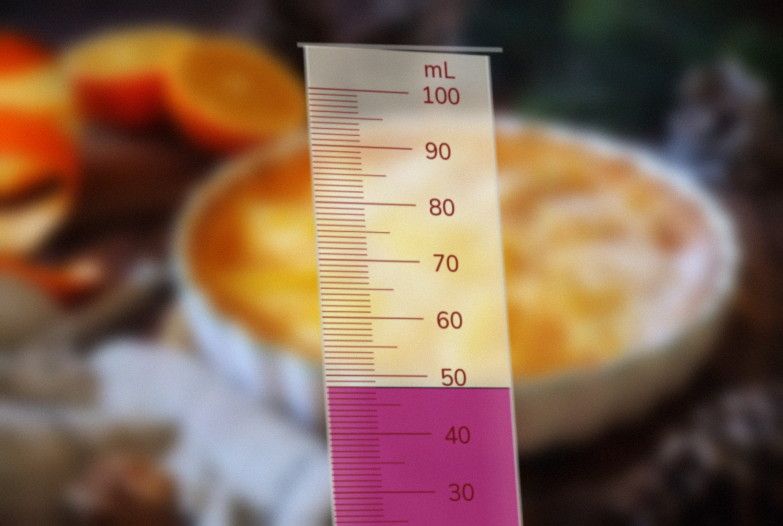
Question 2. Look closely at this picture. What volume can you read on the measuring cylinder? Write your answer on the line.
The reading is 48 mL
